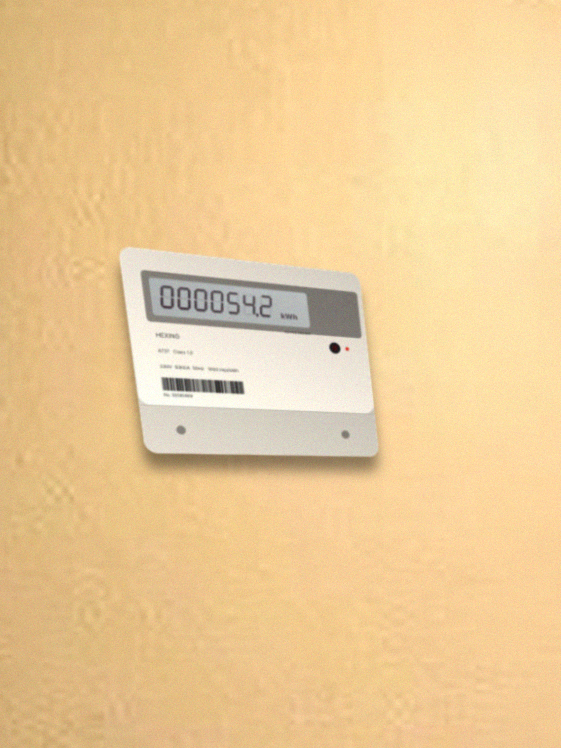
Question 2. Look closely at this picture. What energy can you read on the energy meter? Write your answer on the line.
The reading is 54.2 kWh
